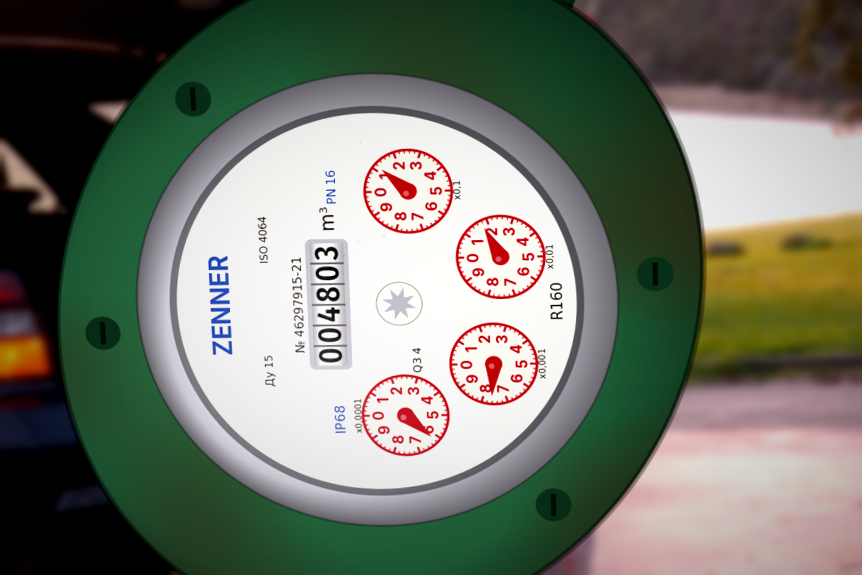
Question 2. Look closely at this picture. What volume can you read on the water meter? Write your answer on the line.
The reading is 4803.1176 m³
